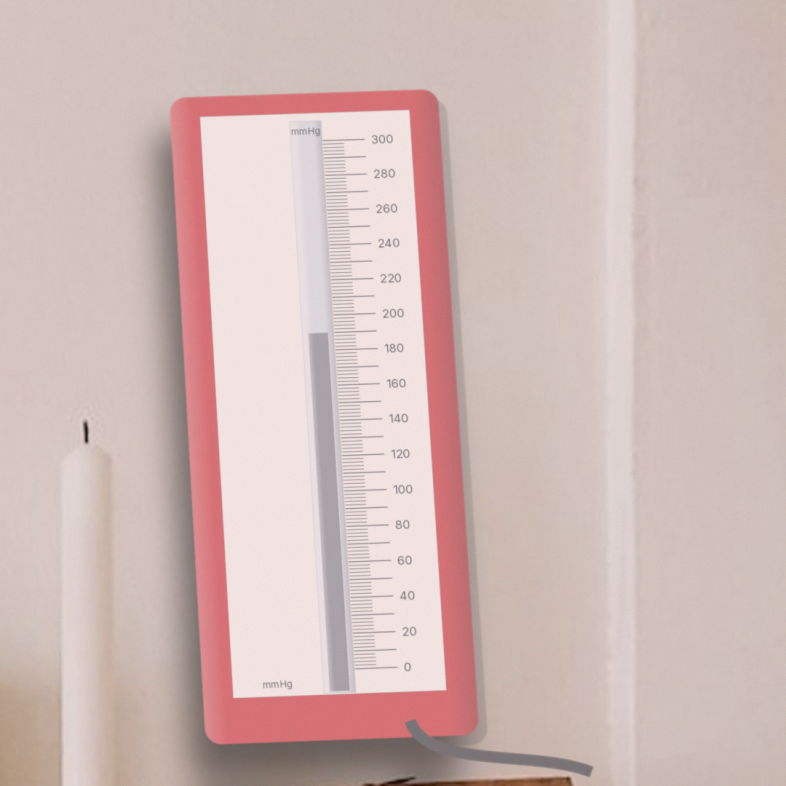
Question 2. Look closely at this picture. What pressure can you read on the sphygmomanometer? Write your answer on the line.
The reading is 190 mmHg
